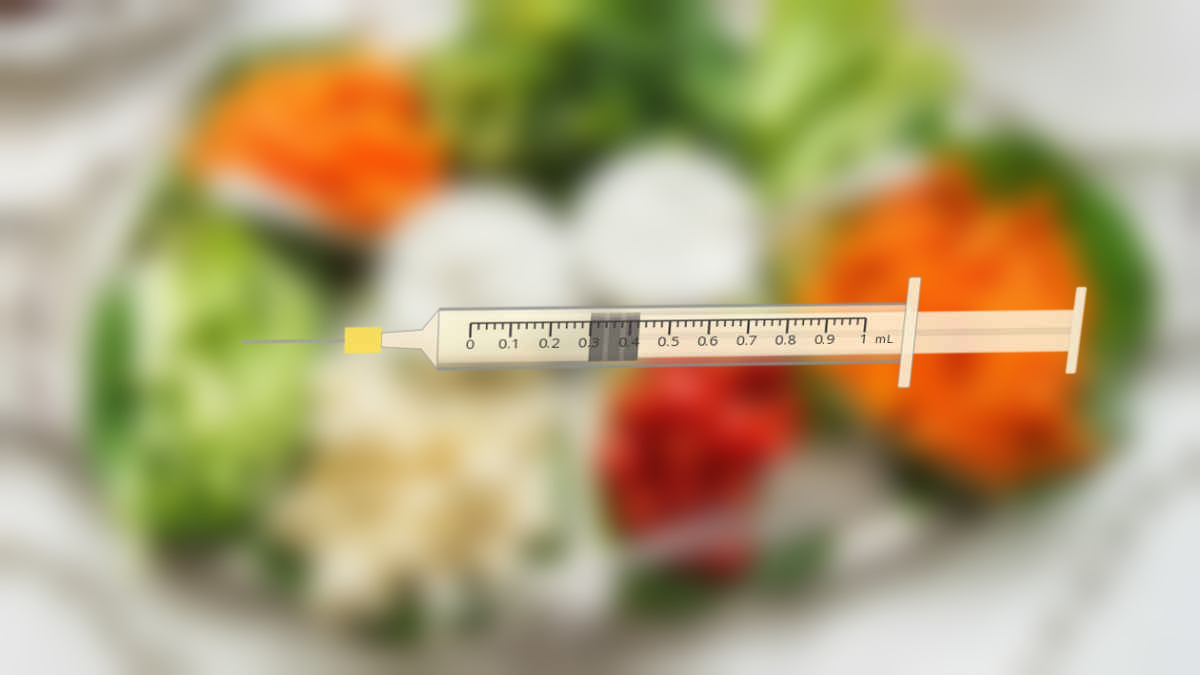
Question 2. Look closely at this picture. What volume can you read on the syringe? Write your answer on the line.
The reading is 0.3 mL
